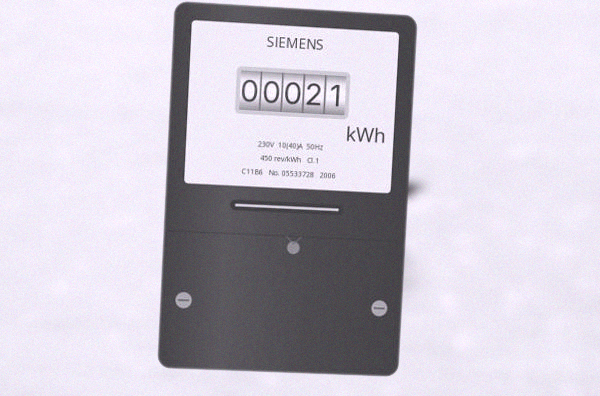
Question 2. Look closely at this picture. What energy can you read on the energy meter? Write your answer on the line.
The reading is 21 kWh
